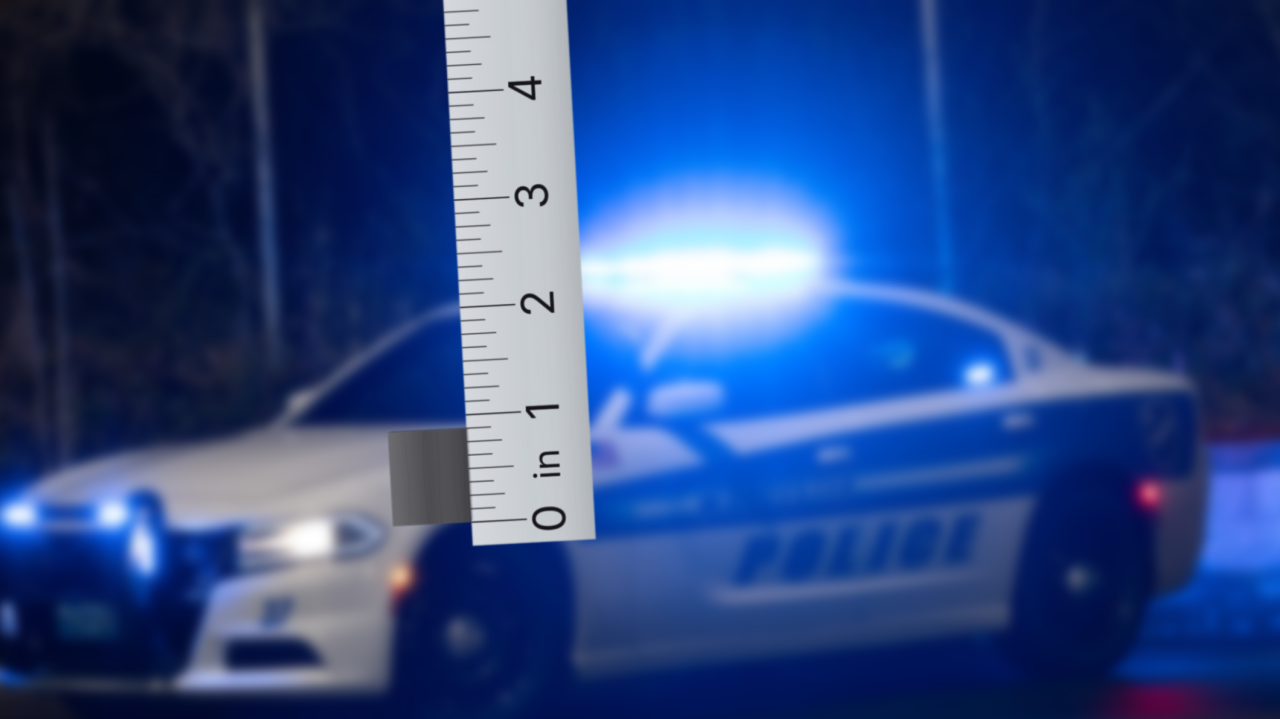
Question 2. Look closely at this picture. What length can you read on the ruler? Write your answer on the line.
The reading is 0.875 in
